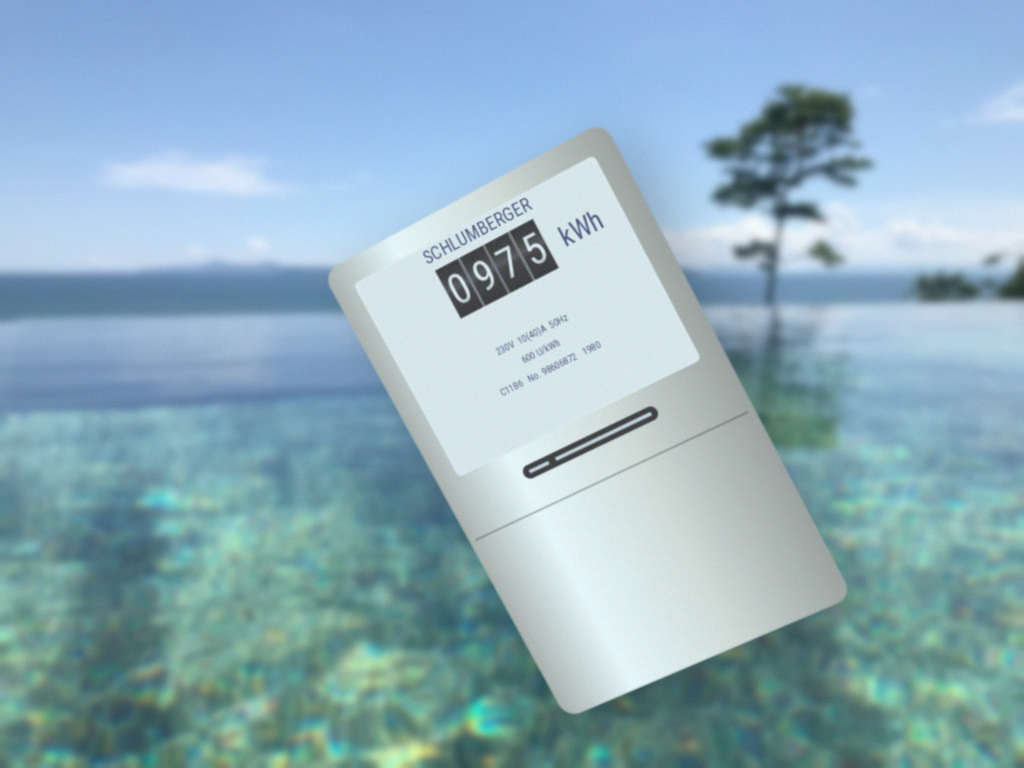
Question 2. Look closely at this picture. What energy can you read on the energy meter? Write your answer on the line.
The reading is 975 kWh
